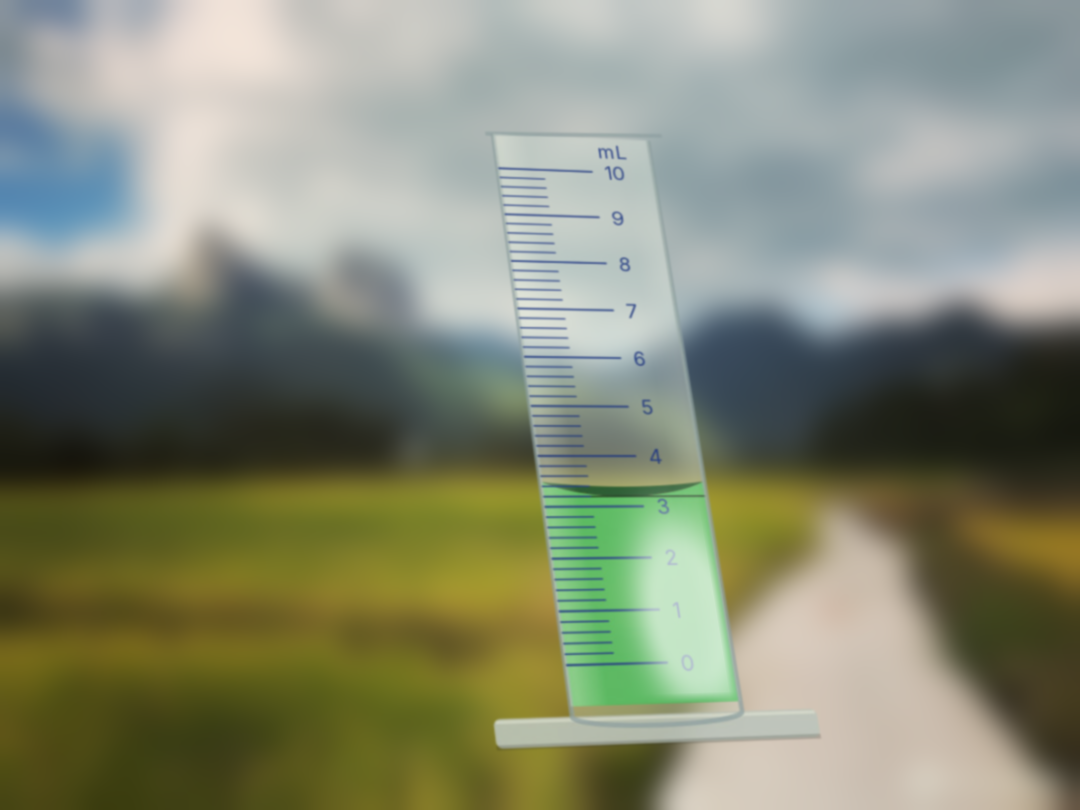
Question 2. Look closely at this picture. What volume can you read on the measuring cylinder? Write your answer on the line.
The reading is 3.2 mL
